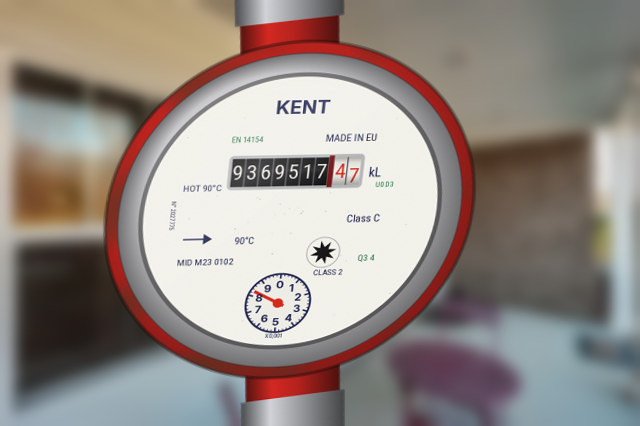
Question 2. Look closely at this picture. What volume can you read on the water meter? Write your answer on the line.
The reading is 9369517.468 kL
